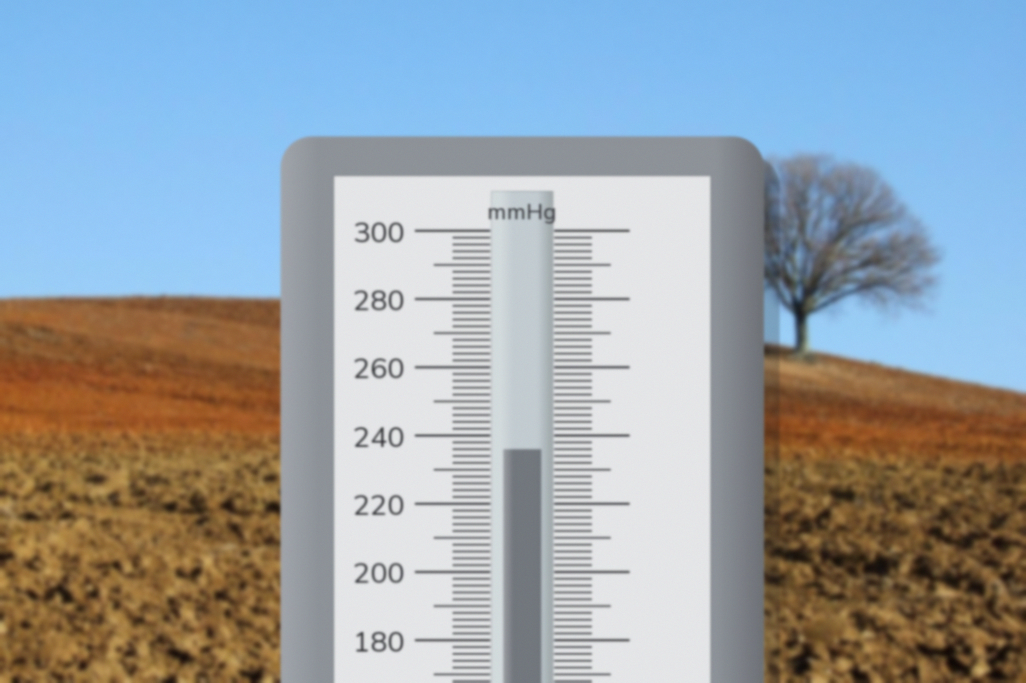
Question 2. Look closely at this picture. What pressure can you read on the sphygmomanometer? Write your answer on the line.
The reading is 236 mmHg
